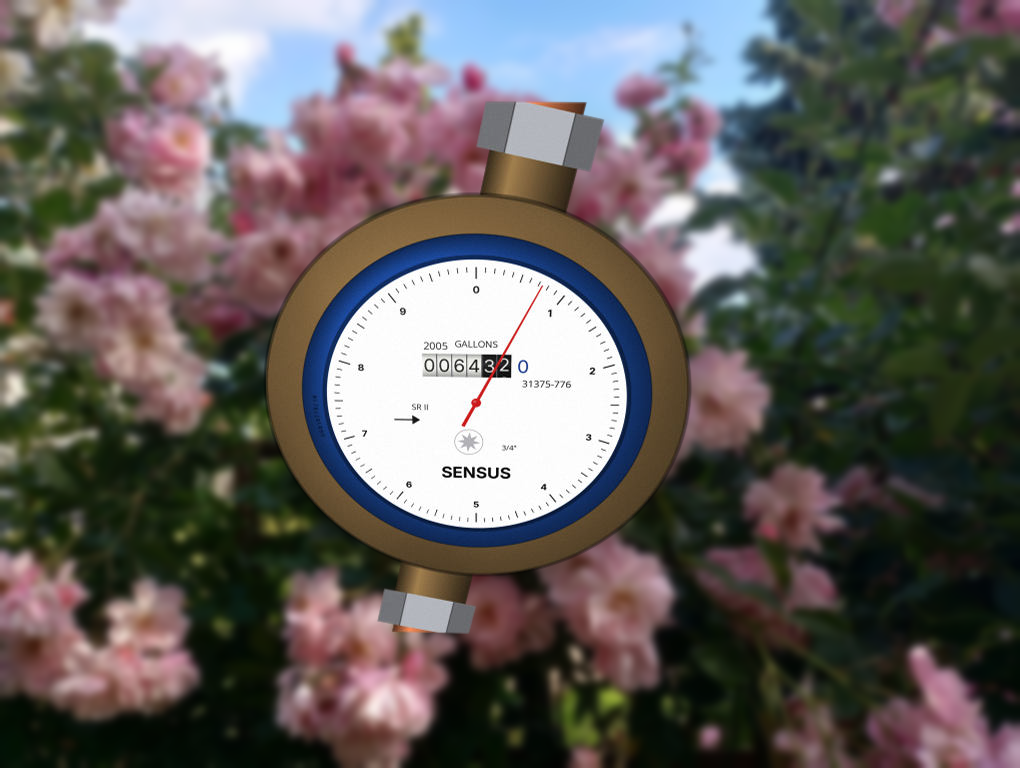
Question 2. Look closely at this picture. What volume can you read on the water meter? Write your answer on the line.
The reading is 64320.7 gal
